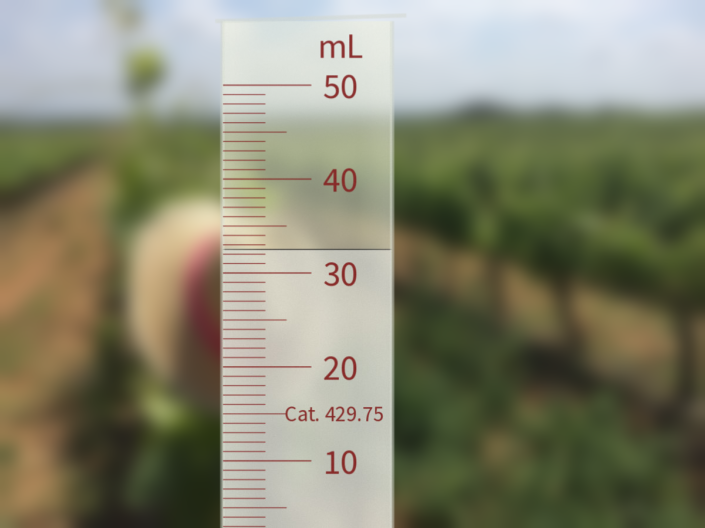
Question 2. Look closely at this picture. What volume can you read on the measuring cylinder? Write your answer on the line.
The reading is 32.5 mL
